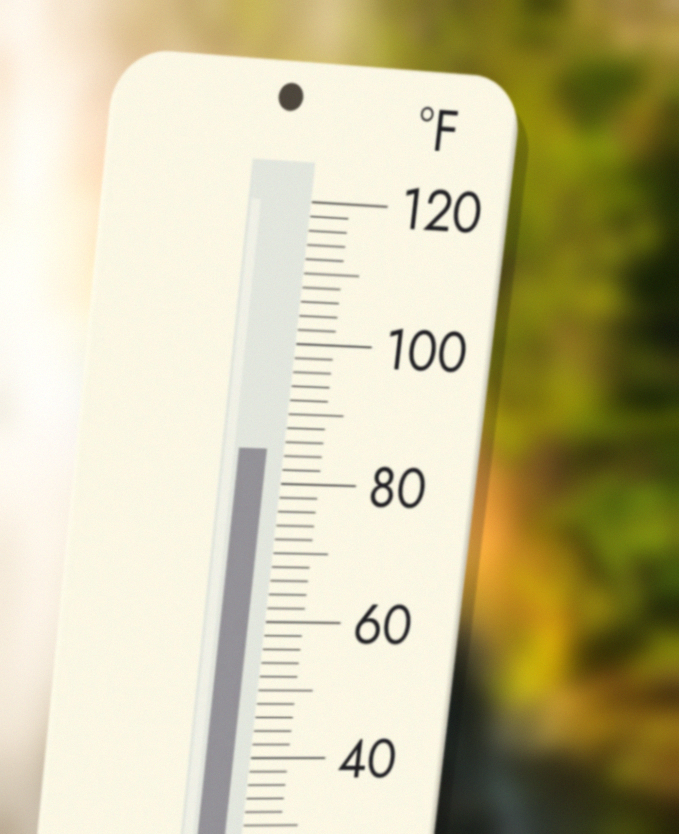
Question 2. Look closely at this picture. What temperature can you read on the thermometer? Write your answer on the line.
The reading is 85 °F
